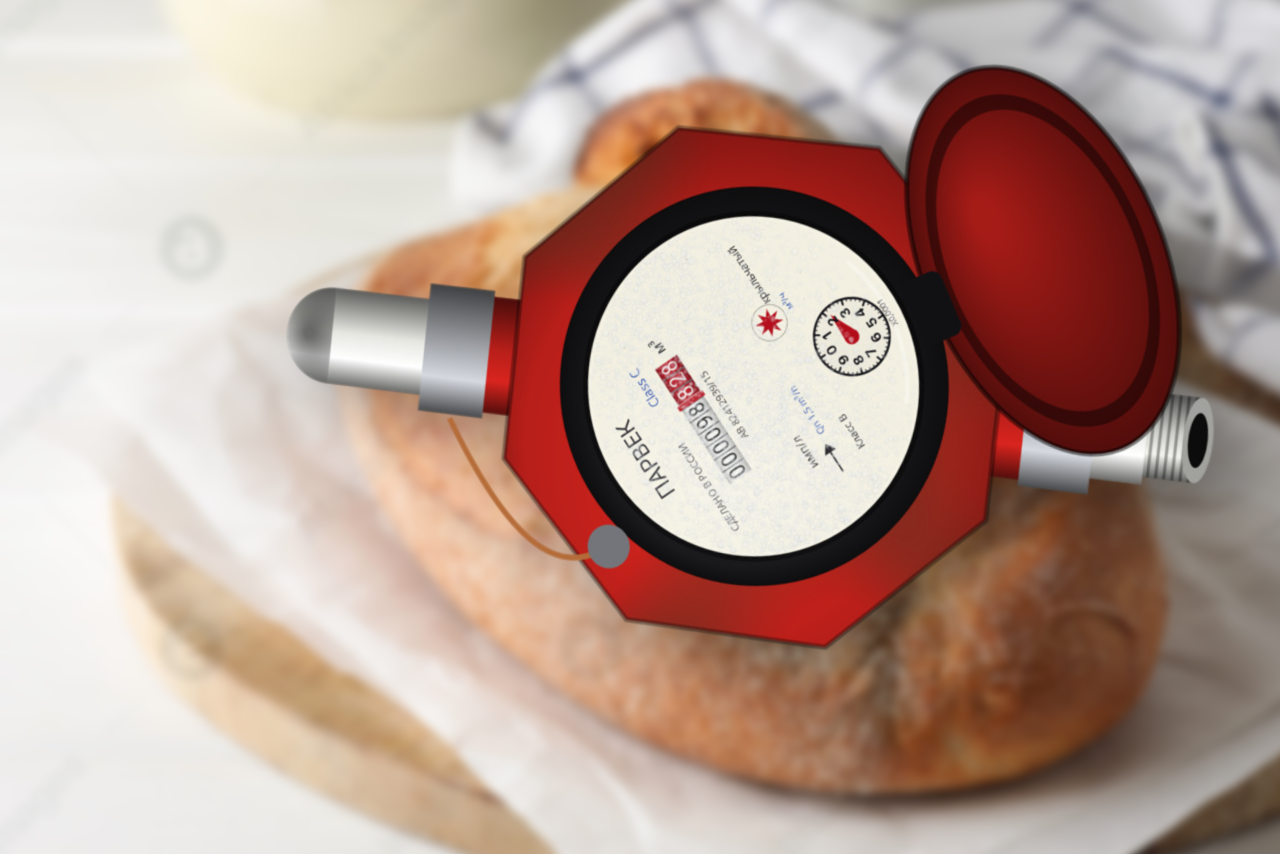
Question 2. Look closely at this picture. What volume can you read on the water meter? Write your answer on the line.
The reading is 98.8282 m³
